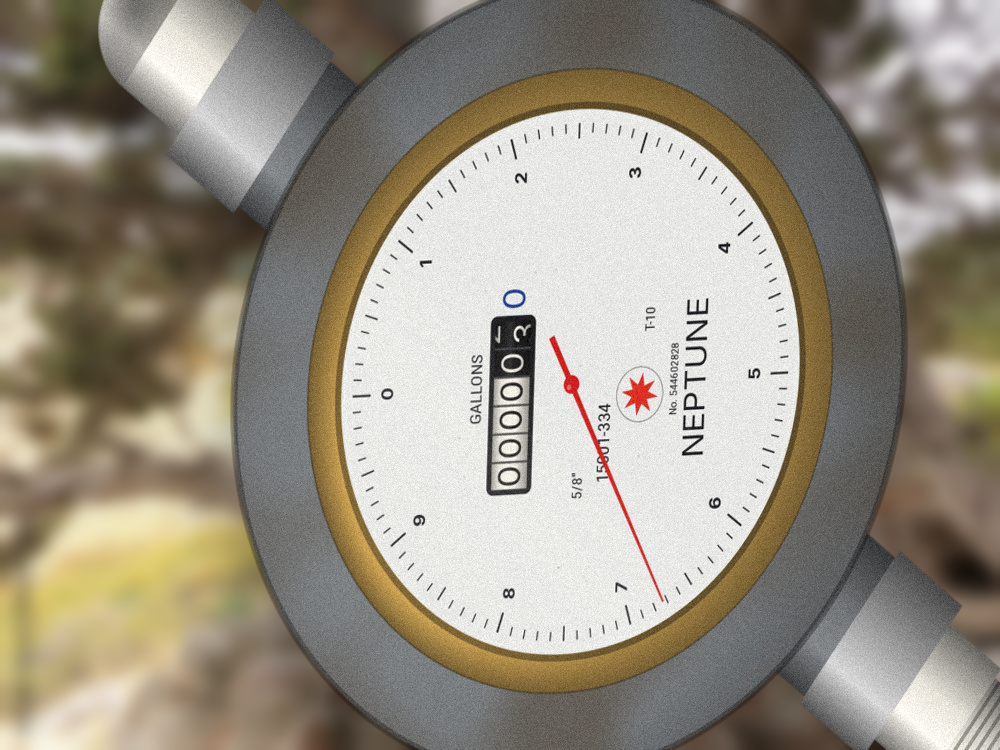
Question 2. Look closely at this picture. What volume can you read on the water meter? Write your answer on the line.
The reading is 26.7 gal
